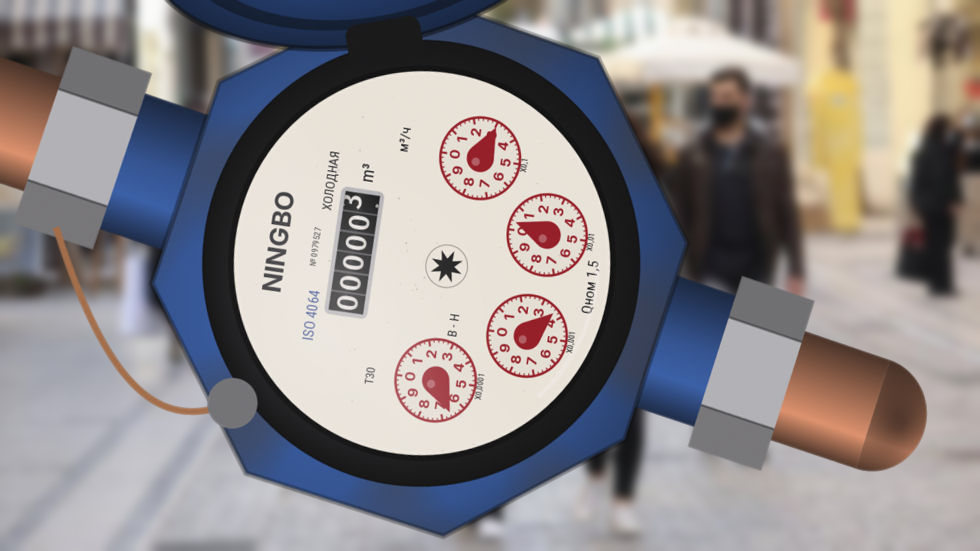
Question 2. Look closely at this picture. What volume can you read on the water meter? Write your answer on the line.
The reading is 3.3036 m³
